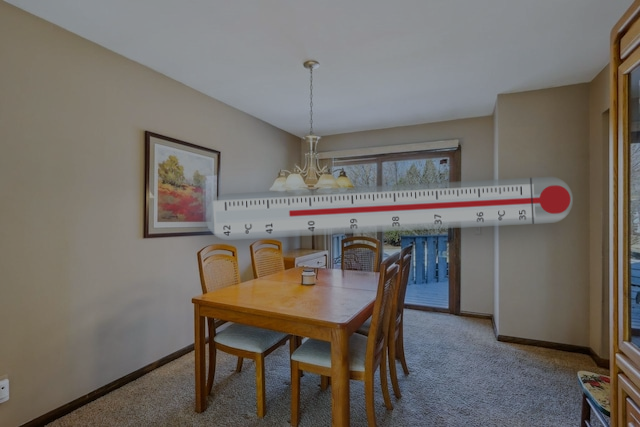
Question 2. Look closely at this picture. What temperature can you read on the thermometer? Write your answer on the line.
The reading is 40.5 °C
